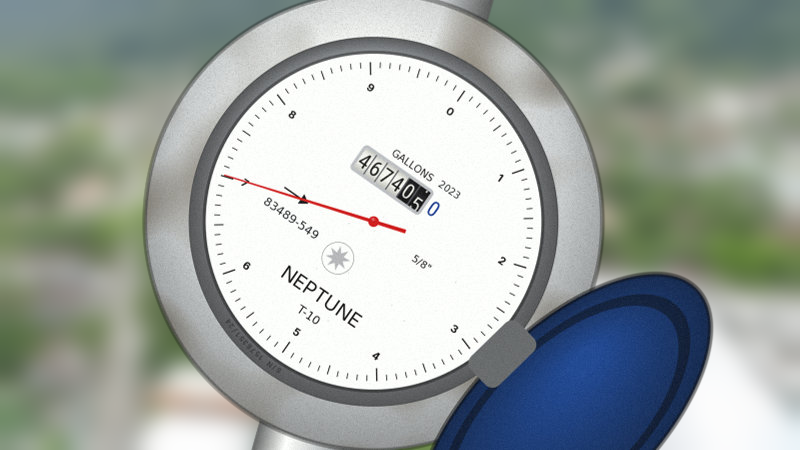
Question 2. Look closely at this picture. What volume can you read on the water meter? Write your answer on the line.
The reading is 4674047.0 gal
